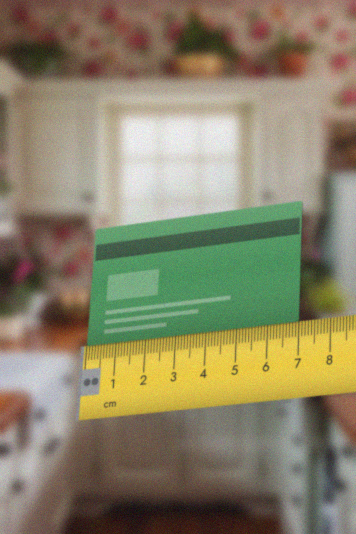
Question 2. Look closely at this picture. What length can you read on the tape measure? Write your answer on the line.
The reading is 7 cm
